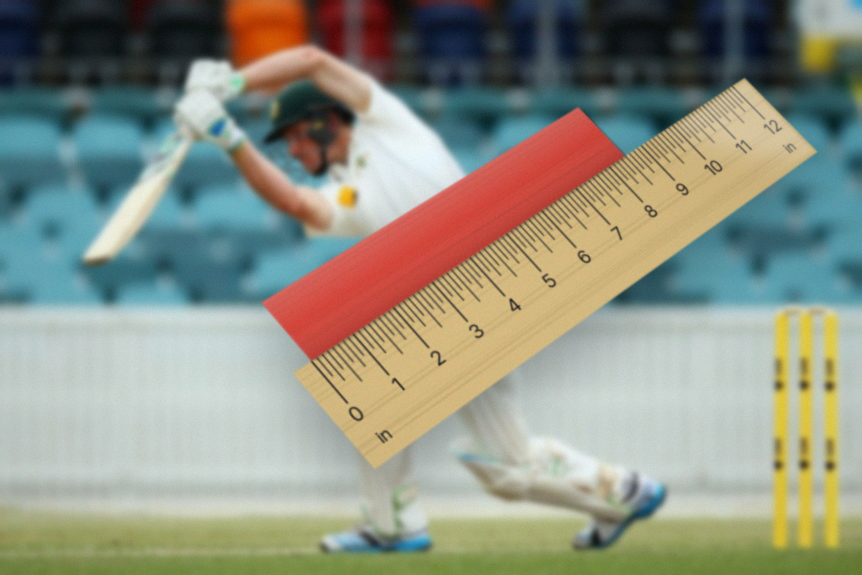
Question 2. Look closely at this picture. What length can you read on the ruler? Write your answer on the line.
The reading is 8.5 in
